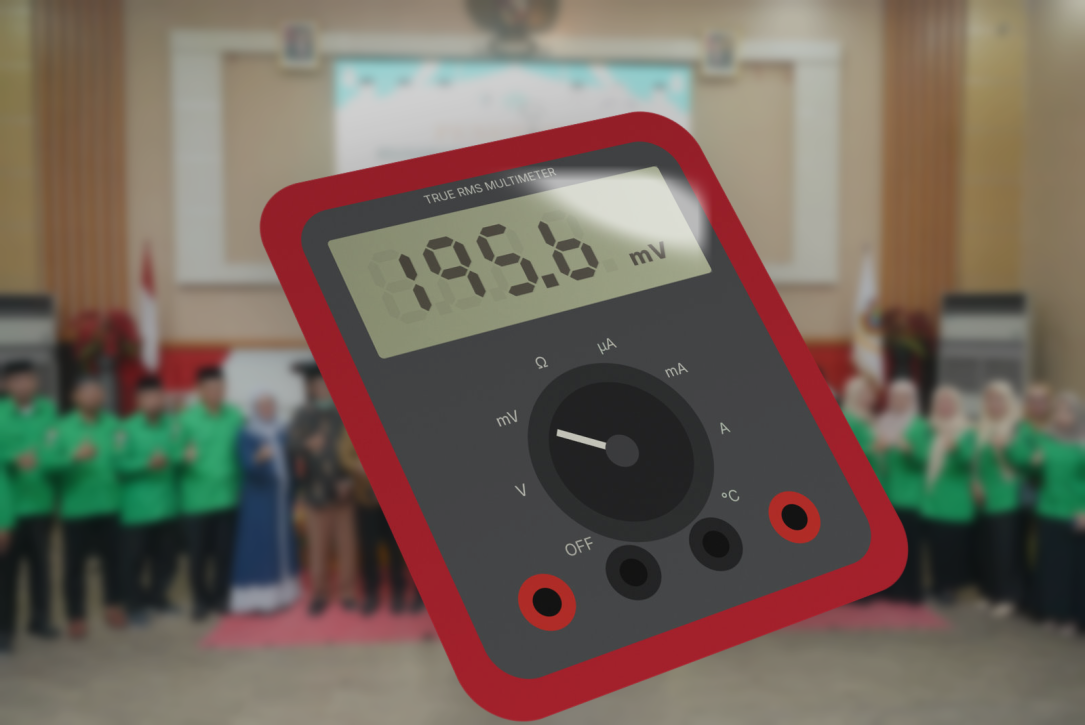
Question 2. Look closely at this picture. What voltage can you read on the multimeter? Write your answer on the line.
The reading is 195.6 mV
